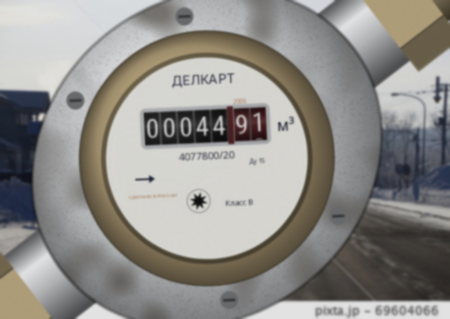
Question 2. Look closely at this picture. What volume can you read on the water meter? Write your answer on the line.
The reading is 44.91 m³
